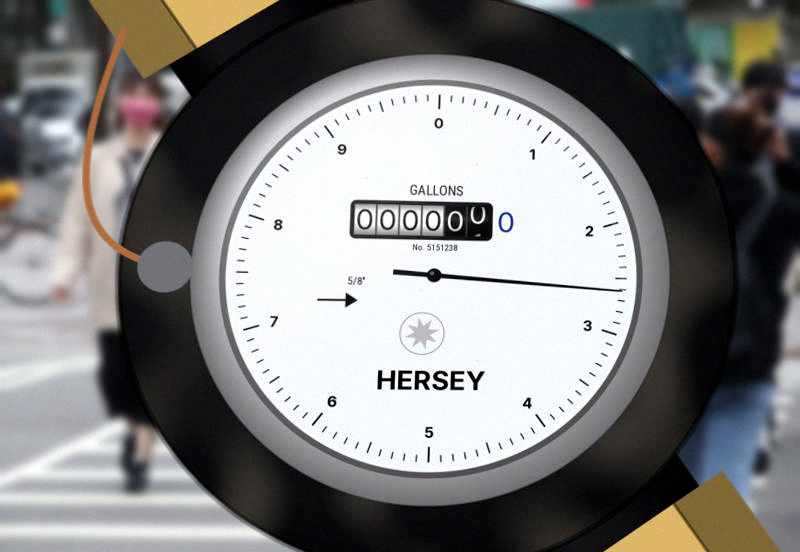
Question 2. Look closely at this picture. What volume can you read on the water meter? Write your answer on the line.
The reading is 2.6 gal
